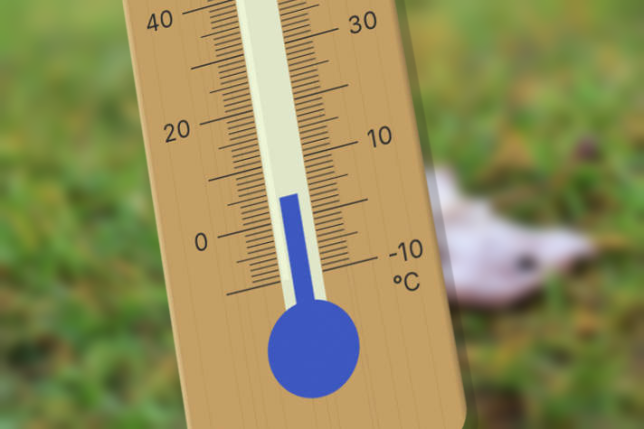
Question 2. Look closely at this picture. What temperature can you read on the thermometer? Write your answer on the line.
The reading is 4 °C
